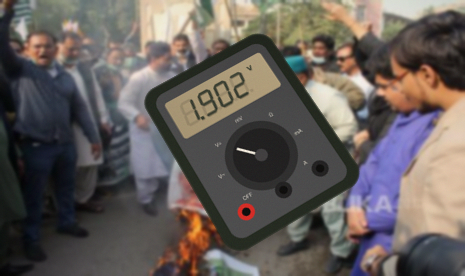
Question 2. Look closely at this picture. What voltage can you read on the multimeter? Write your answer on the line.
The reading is 1.902 V
